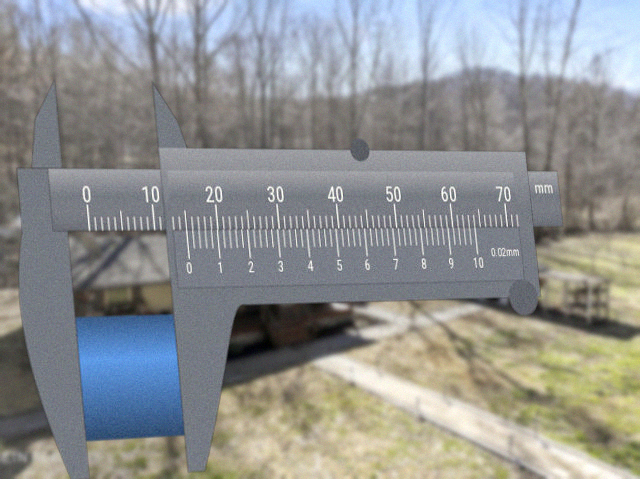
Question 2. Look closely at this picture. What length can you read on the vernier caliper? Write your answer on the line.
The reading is 15.0 mm
